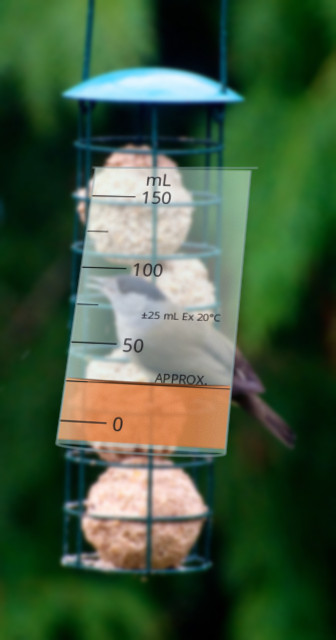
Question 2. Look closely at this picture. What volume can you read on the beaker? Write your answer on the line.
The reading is 25 mL
